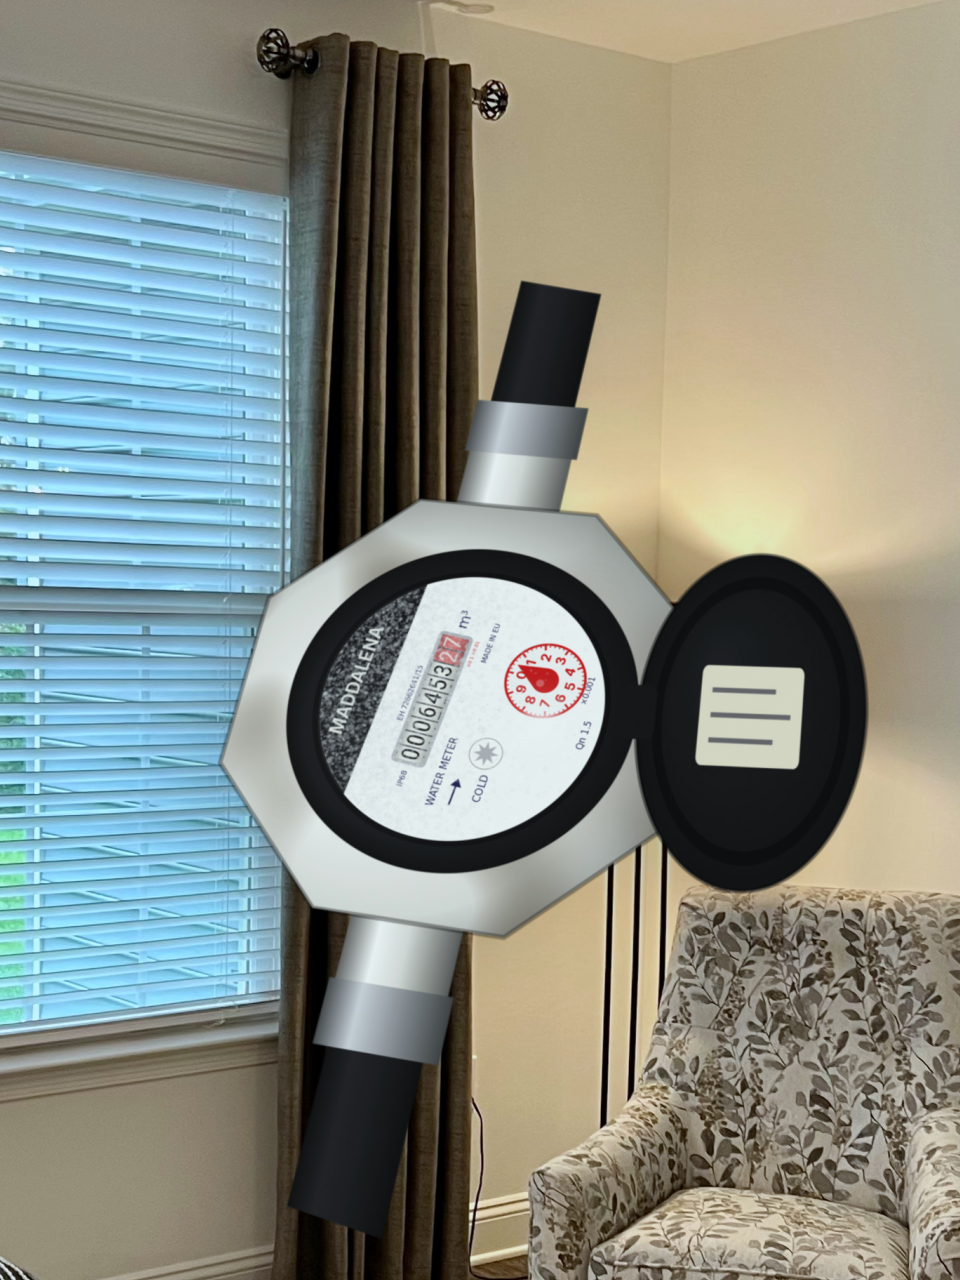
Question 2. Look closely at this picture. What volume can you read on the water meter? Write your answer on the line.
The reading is 6453.270 m³
